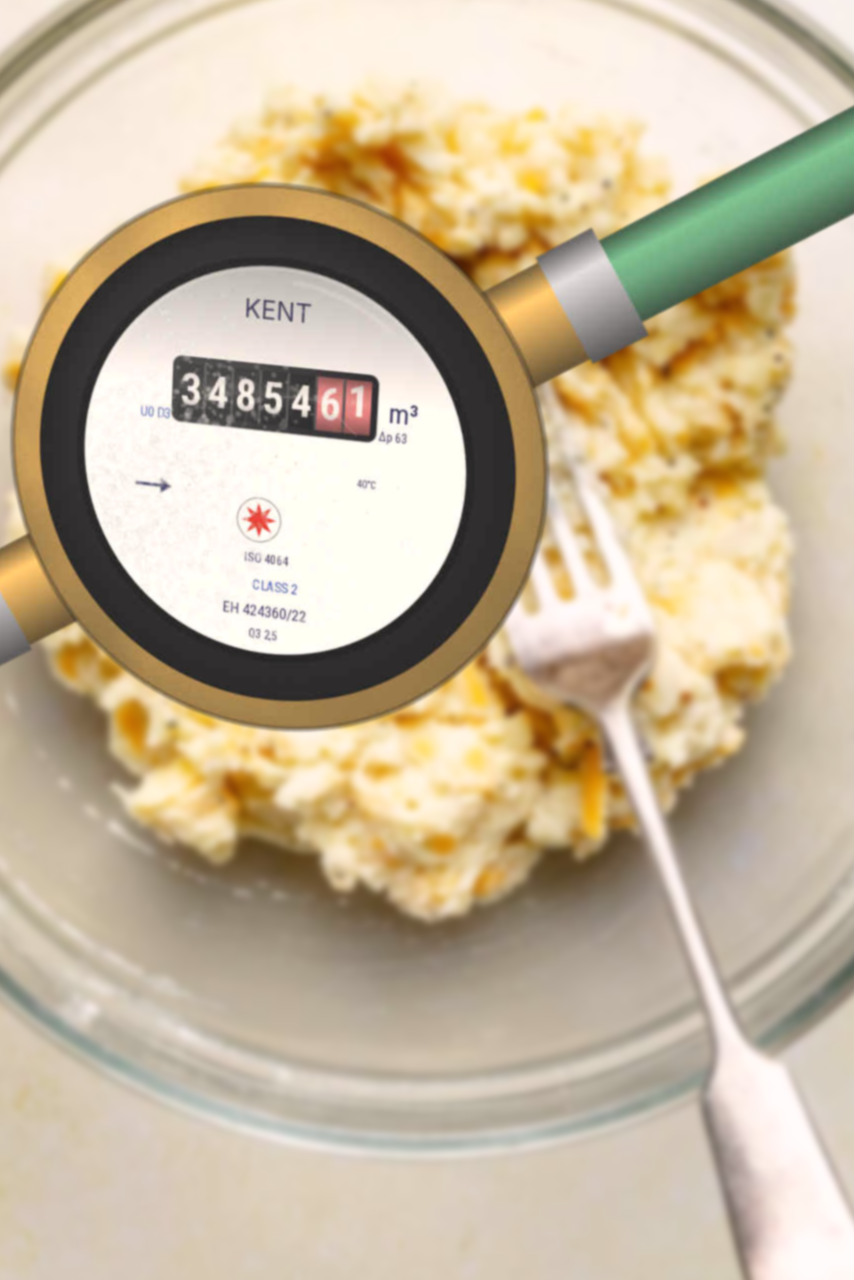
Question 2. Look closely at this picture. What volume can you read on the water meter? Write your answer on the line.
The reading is 34854.61 m³
